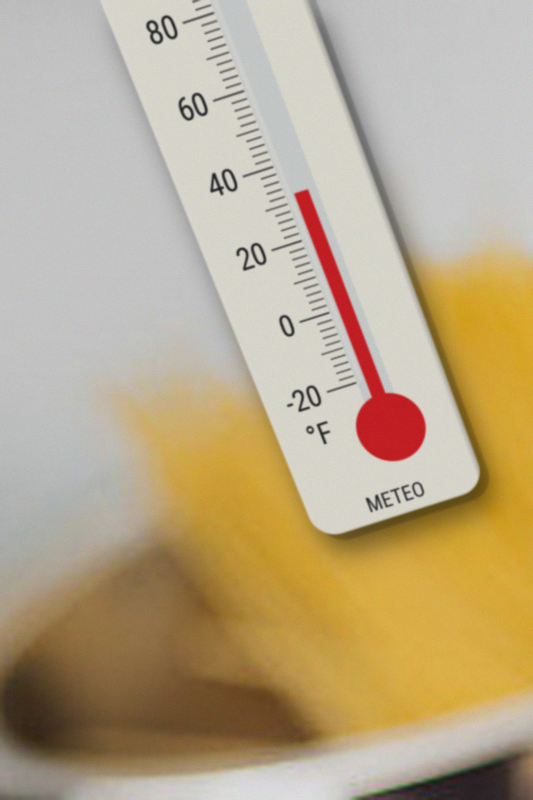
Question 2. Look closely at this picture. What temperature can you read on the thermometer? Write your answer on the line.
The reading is 32 °F
